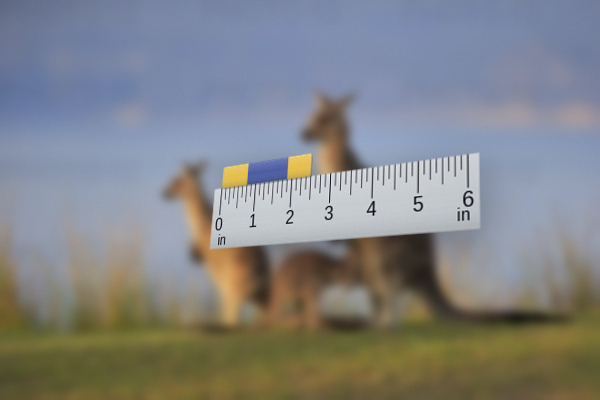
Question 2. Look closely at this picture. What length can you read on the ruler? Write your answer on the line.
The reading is 2.5 in
